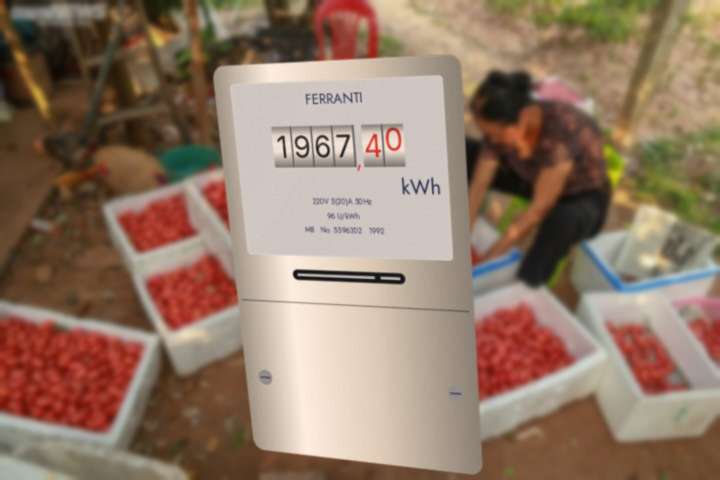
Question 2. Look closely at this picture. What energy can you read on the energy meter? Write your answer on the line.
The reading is 1967.40 kWh
